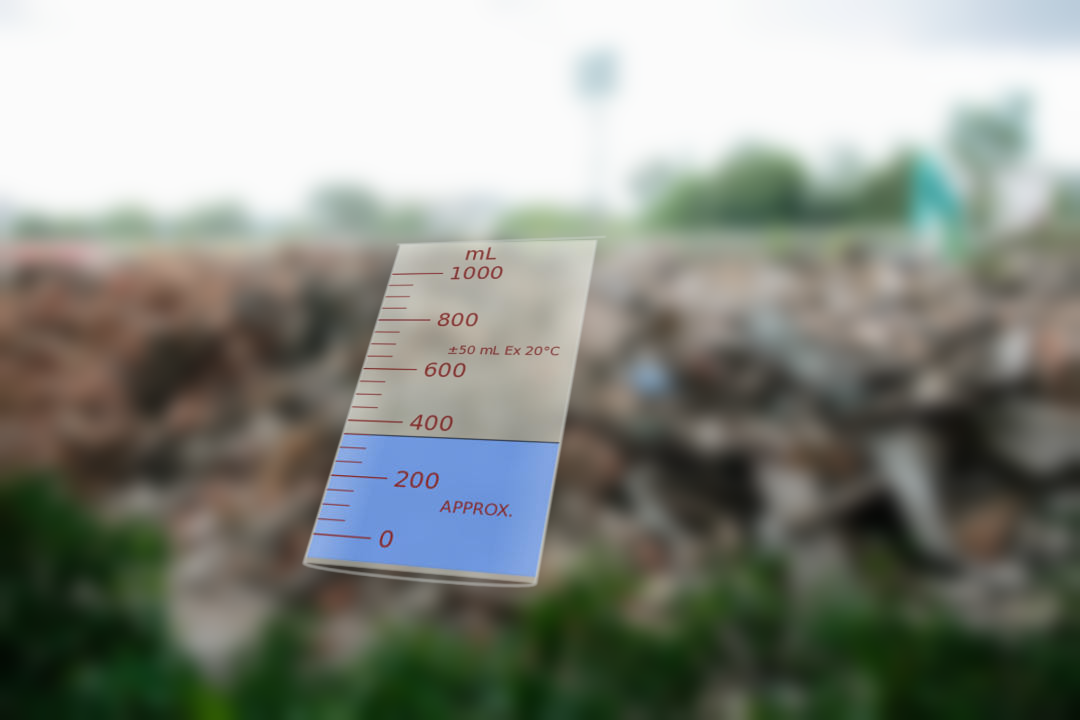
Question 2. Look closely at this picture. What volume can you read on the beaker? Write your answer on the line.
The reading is 350 mL
